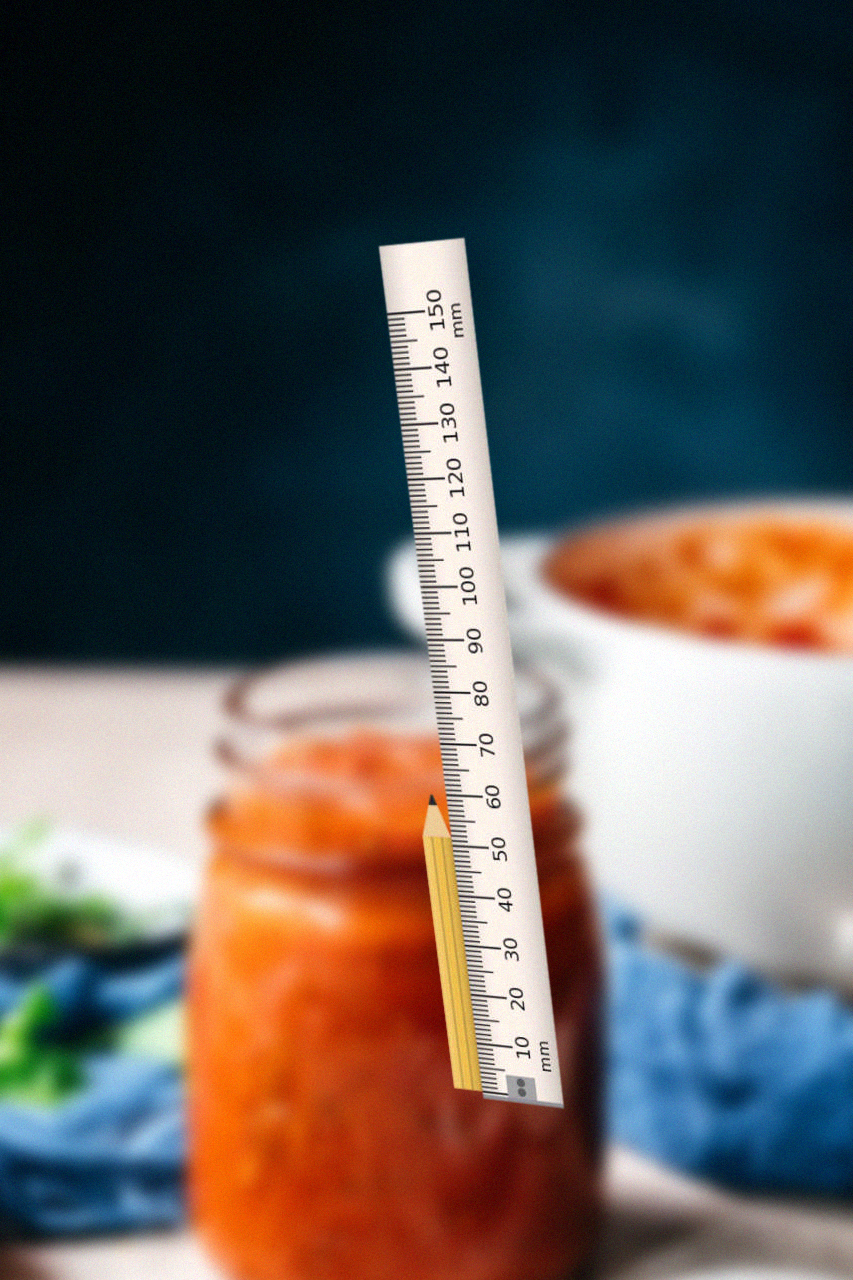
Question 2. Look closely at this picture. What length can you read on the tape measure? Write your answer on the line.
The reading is 60 mm
